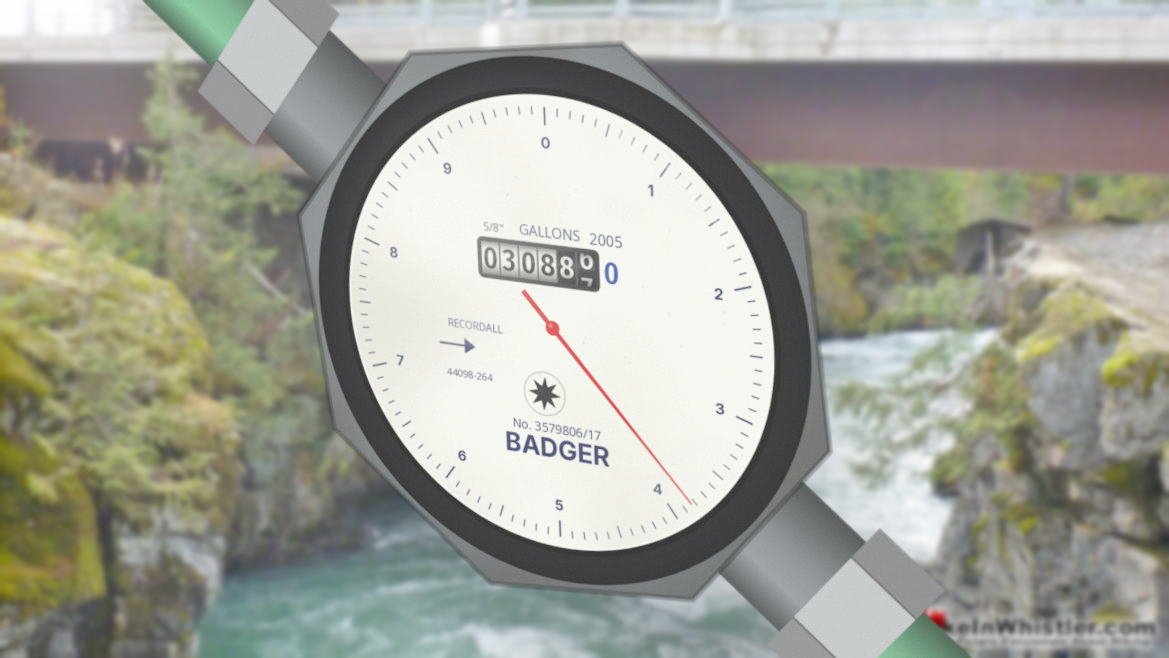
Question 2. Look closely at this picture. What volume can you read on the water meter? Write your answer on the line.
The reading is 308863.8 gal
